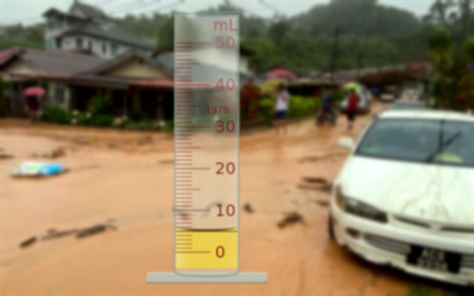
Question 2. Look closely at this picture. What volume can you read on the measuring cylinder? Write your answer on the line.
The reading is 5 mL
